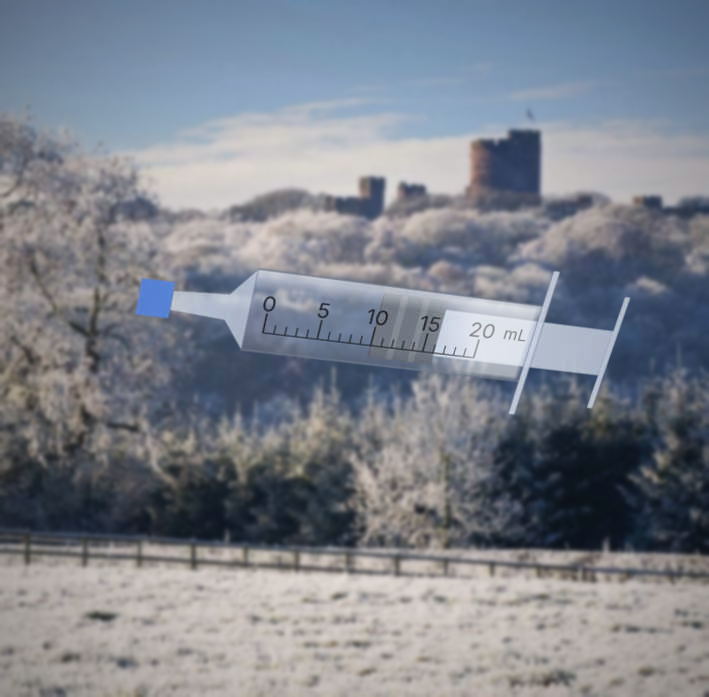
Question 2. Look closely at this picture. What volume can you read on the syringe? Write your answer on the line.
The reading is 10 mL
